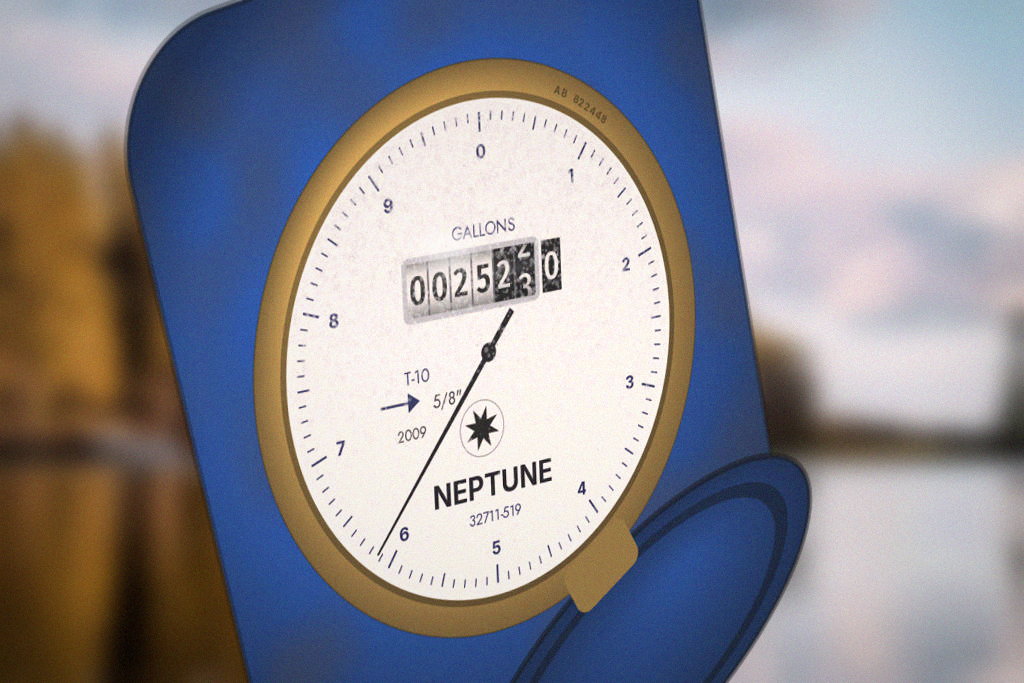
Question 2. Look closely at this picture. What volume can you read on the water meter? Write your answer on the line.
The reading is 25226.1 gal
